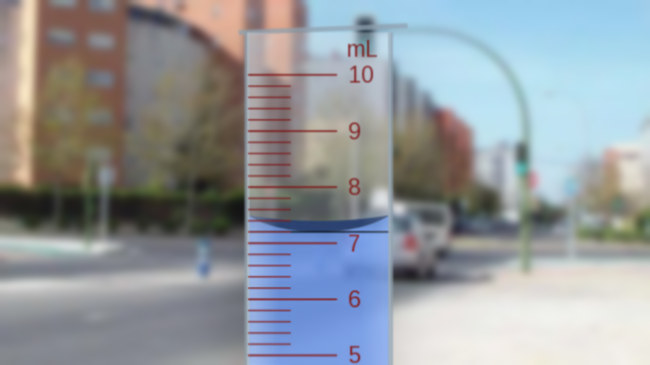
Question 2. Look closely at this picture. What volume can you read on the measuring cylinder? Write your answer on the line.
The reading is 7.2 mL
